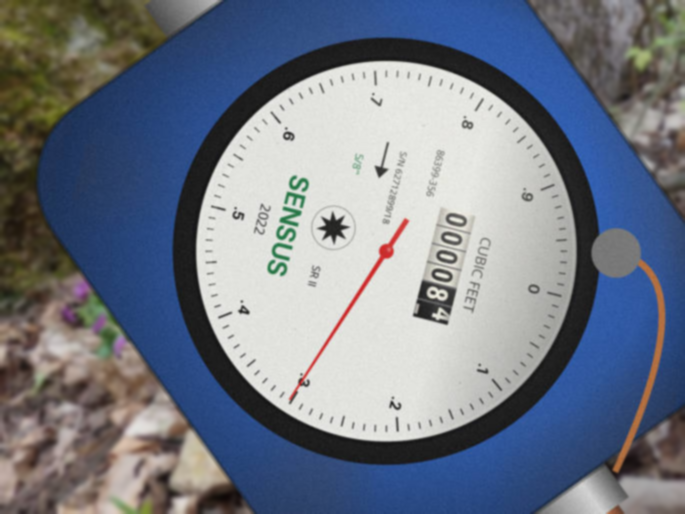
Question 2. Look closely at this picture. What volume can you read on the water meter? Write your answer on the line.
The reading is 84.30 ft³
